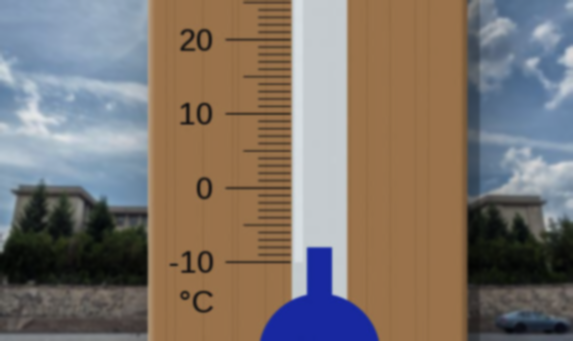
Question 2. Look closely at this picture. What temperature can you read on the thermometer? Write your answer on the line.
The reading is -8 °C
